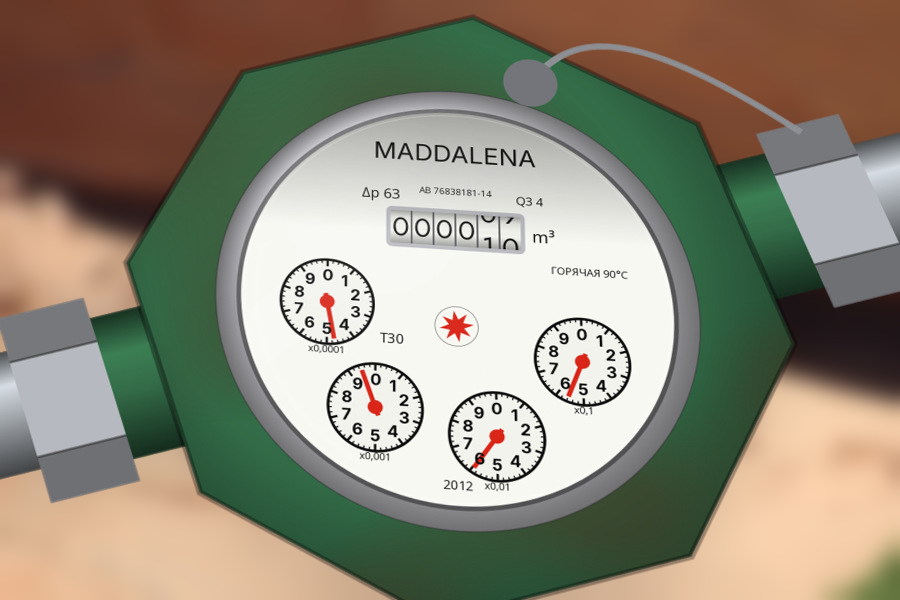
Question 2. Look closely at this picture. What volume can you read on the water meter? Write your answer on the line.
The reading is 9.5594 m³
